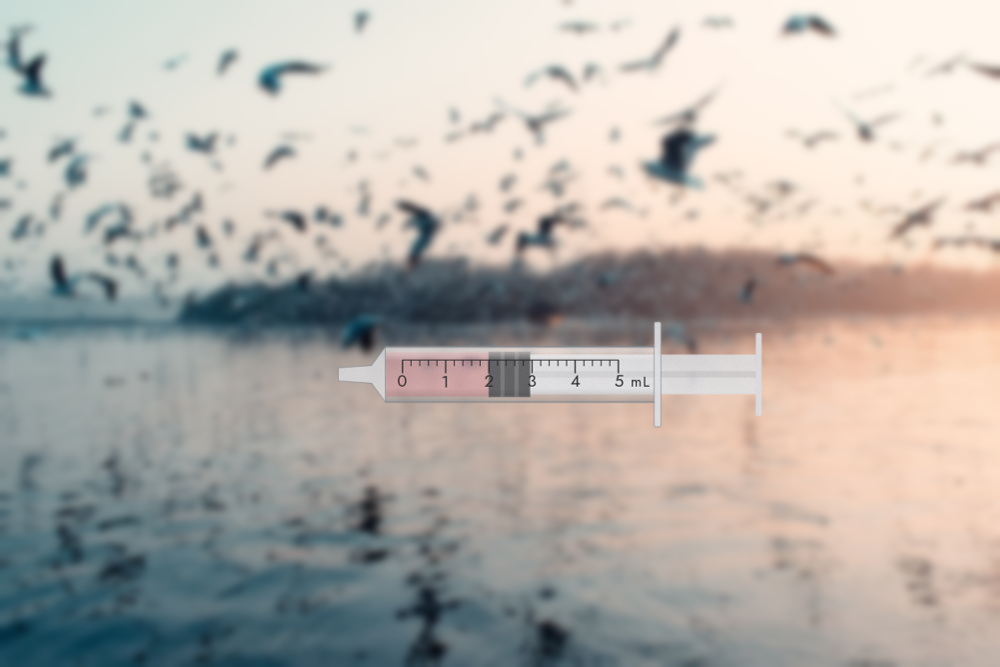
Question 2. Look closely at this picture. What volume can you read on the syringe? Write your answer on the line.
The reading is 2 mL
